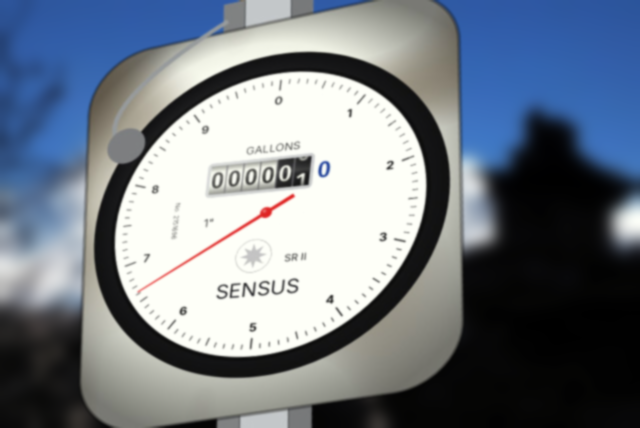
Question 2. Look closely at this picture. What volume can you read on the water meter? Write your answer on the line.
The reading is 6.6 gal
